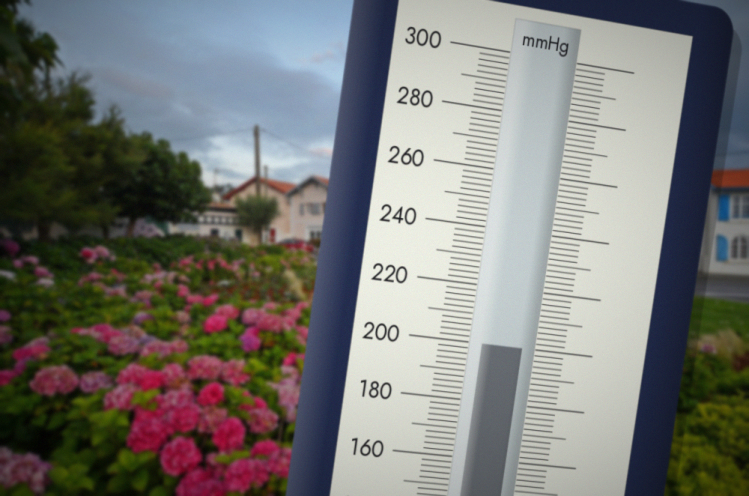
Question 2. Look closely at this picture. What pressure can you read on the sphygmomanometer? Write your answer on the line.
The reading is 200 mmHg
